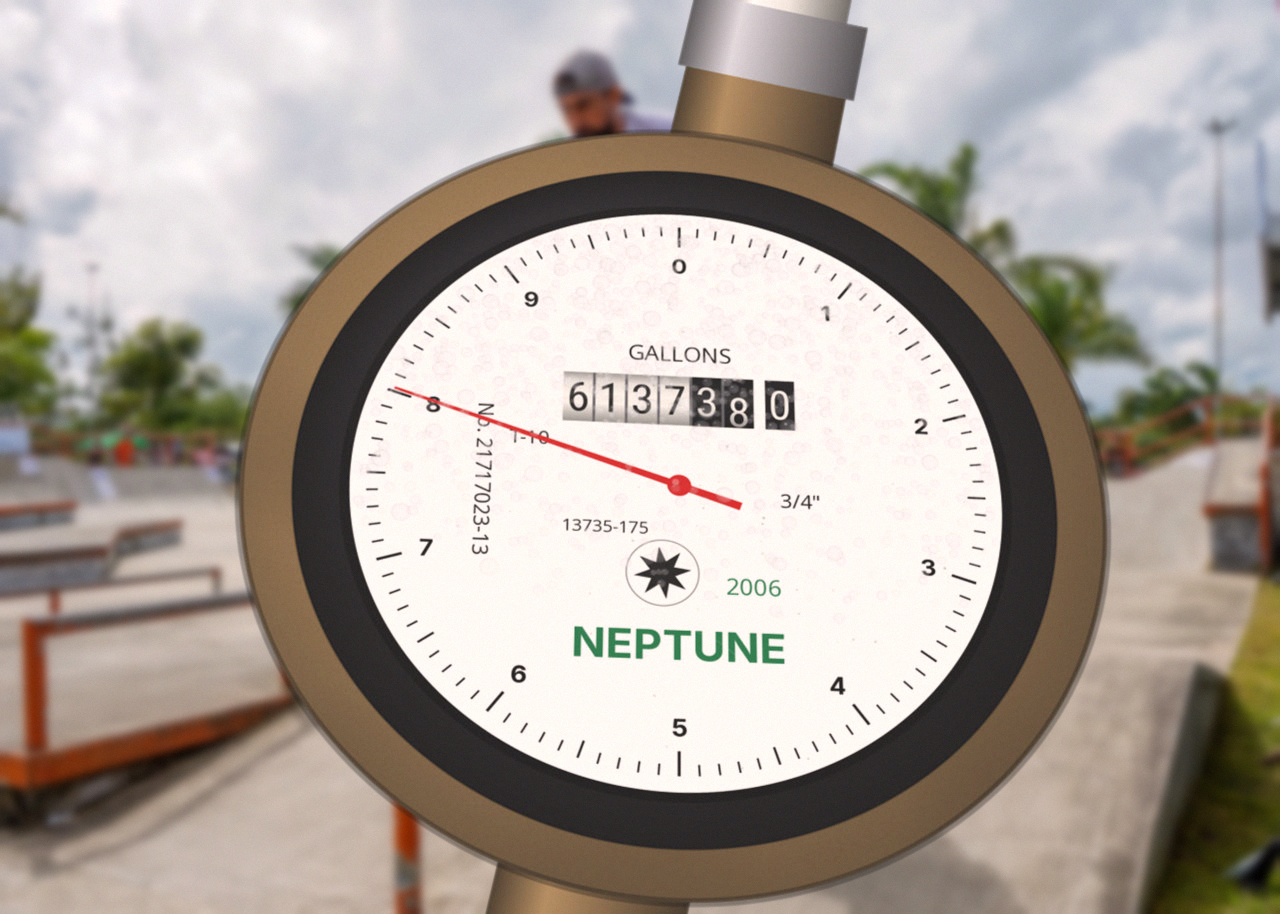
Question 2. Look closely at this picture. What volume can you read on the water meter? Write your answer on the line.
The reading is 6137378.0 gal
